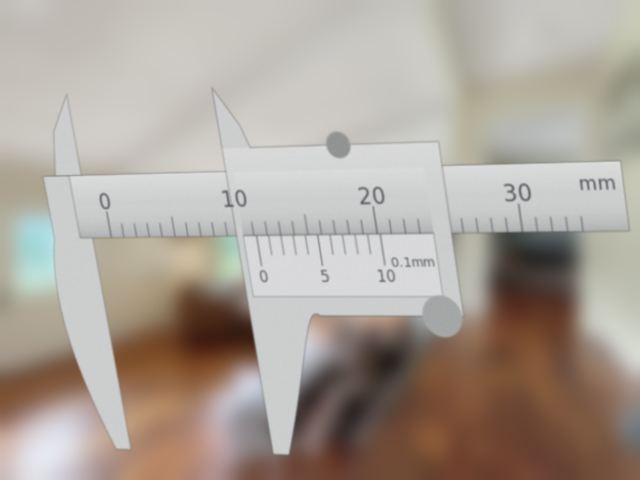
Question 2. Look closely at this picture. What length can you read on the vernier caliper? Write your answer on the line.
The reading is 11.2 mm
